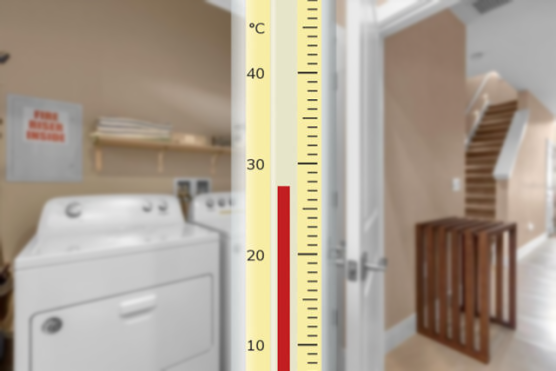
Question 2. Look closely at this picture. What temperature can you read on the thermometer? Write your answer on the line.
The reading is 27.5 °C
